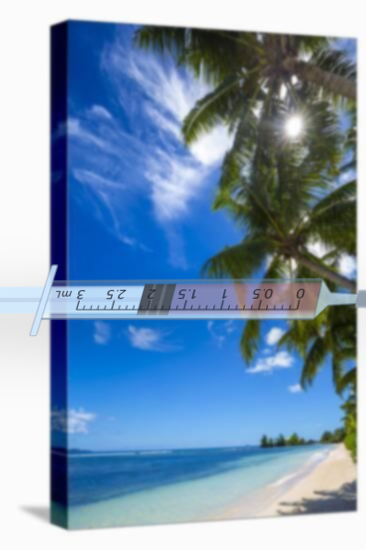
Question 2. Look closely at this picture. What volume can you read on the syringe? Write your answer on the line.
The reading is 1.7 mL
